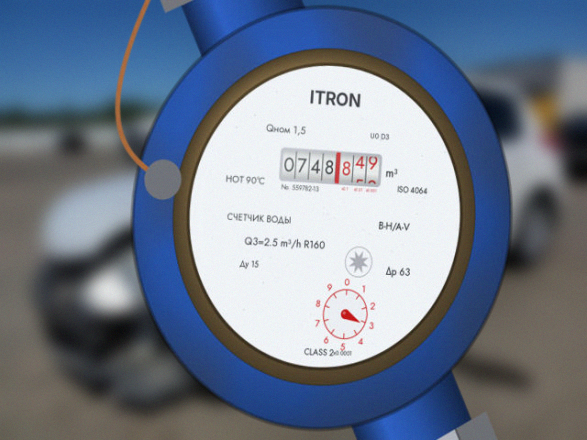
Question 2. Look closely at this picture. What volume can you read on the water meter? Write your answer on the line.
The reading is 748.8493 m³
